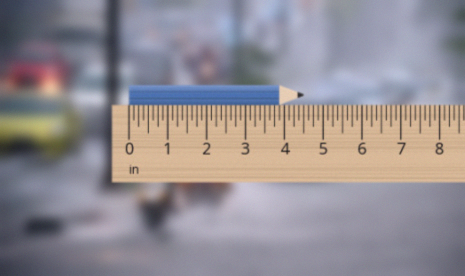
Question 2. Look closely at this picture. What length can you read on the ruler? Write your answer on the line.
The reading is 4.5 in
